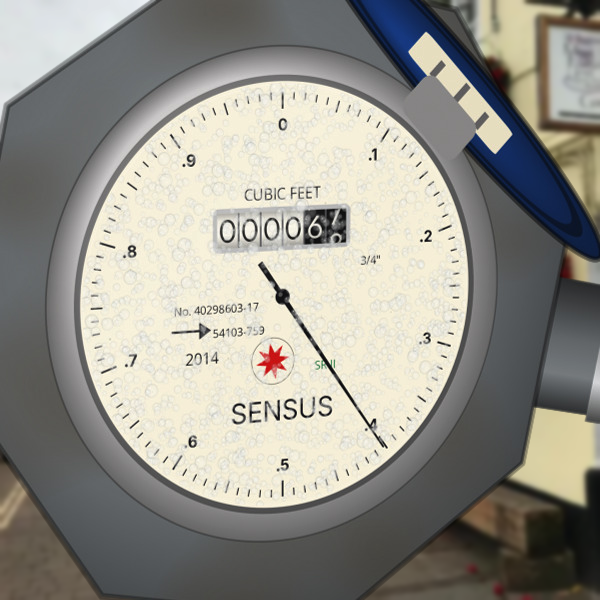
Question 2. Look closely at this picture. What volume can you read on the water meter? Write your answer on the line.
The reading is 67.40 ft³
